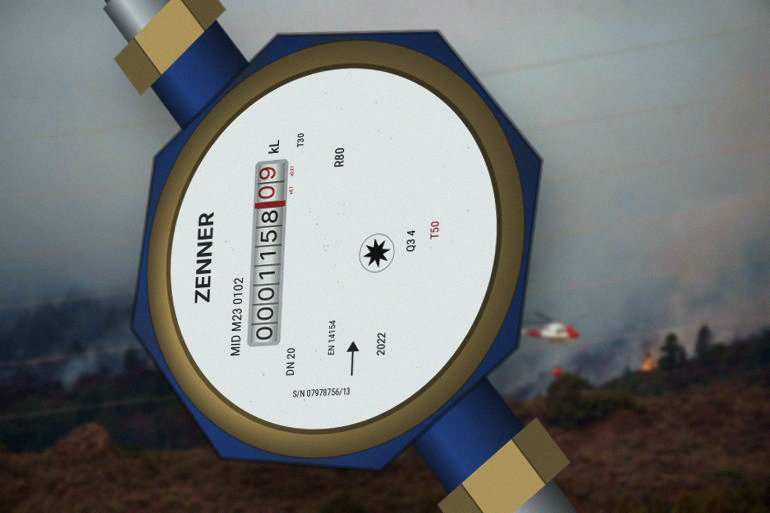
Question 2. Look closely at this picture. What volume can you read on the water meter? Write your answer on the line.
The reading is 1158.09 kL
